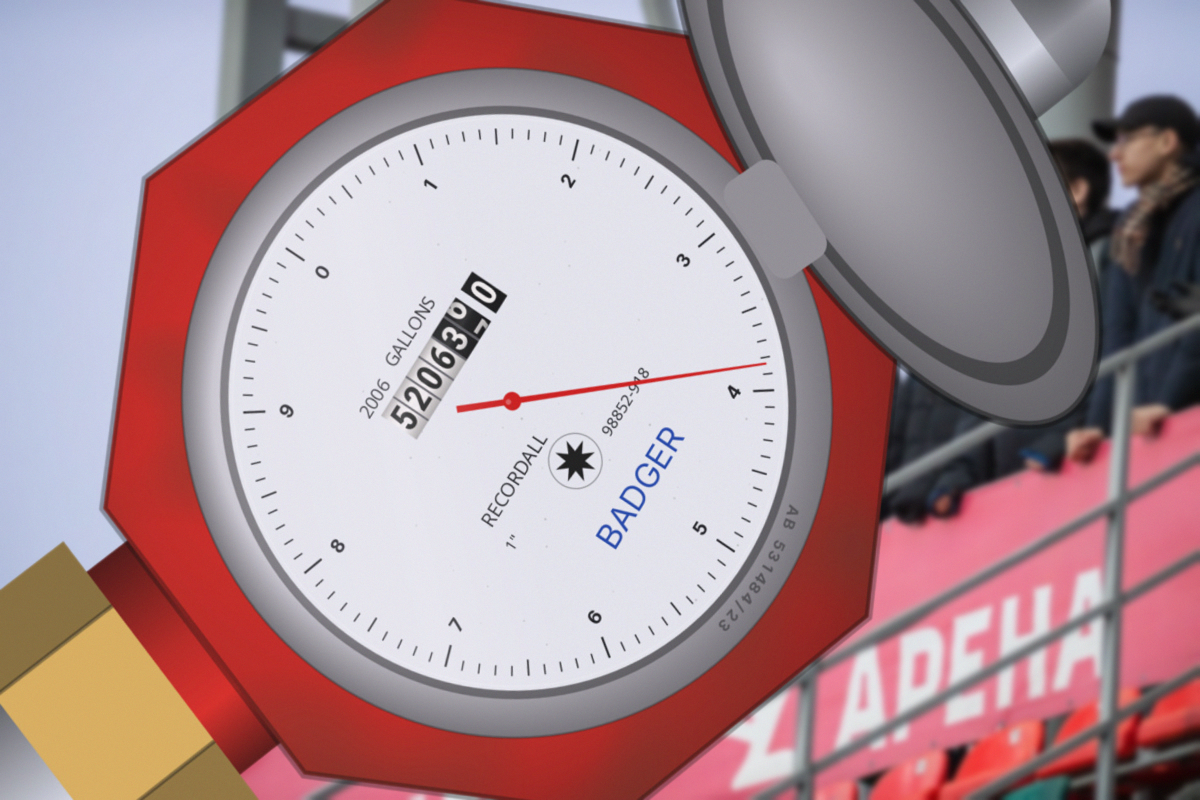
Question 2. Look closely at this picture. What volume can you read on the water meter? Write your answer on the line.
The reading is 5206363.8 gal
